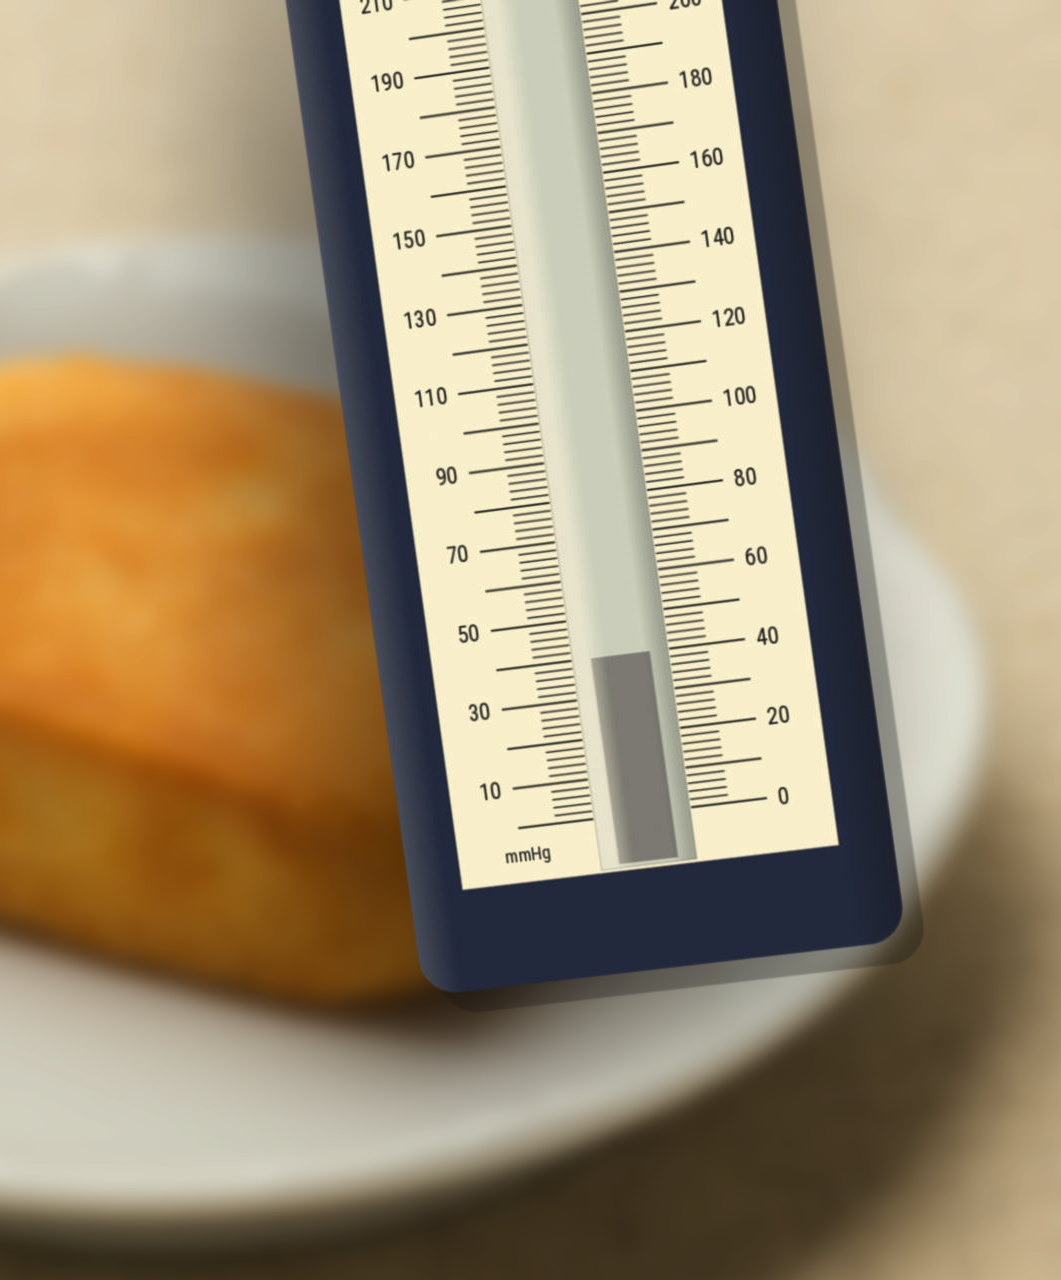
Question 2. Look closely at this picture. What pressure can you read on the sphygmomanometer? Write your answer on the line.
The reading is 40 mmHg
